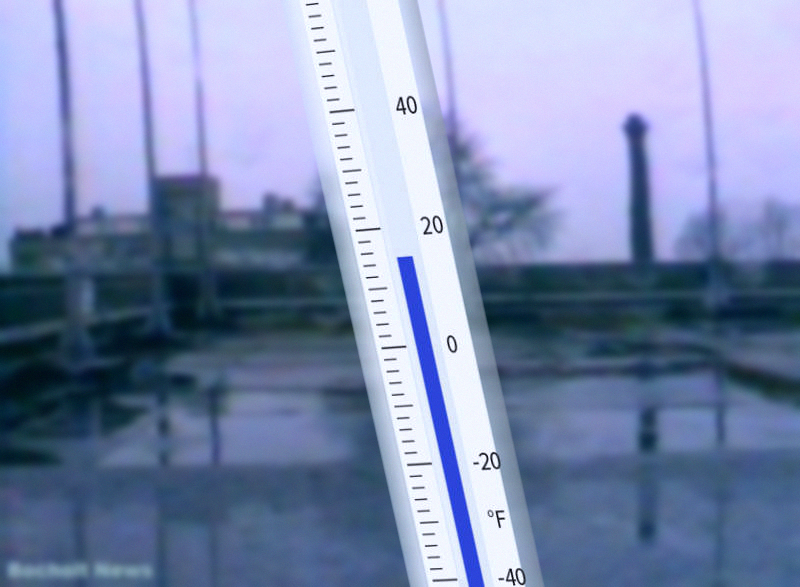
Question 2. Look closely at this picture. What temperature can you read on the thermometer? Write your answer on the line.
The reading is 15 °F
